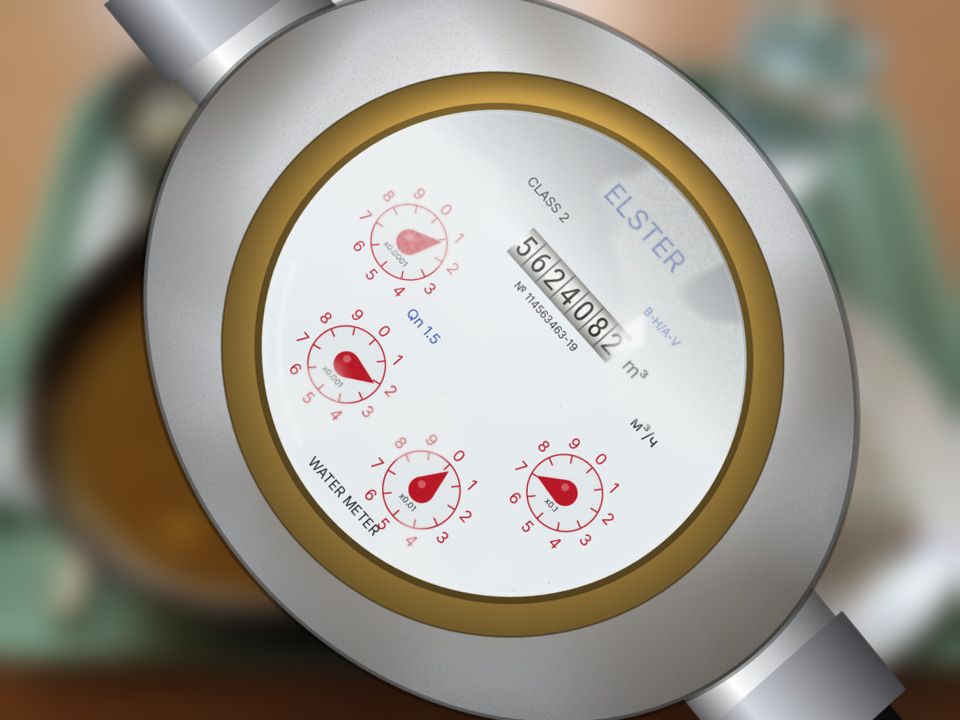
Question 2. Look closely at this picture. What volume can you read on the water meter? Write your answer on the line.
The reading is 5624082.7021 m³
